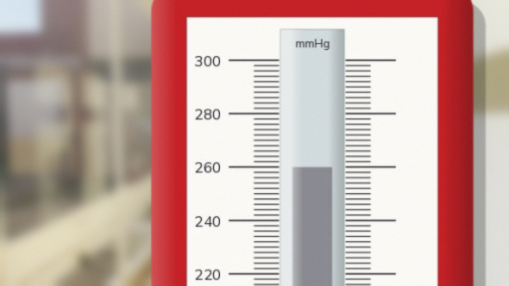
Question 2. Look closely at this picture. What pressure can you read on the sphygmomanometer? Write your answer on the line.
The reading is 260 mmHg
